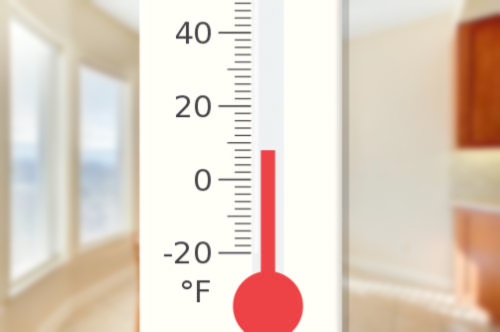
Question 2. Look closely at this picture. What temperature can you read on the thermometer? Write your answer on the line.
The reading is 8 °F
